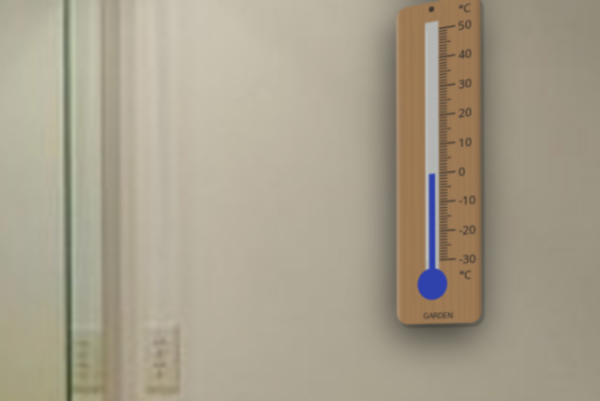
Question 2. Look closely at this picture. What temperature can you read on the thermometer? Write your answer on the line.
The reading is 0 °C
